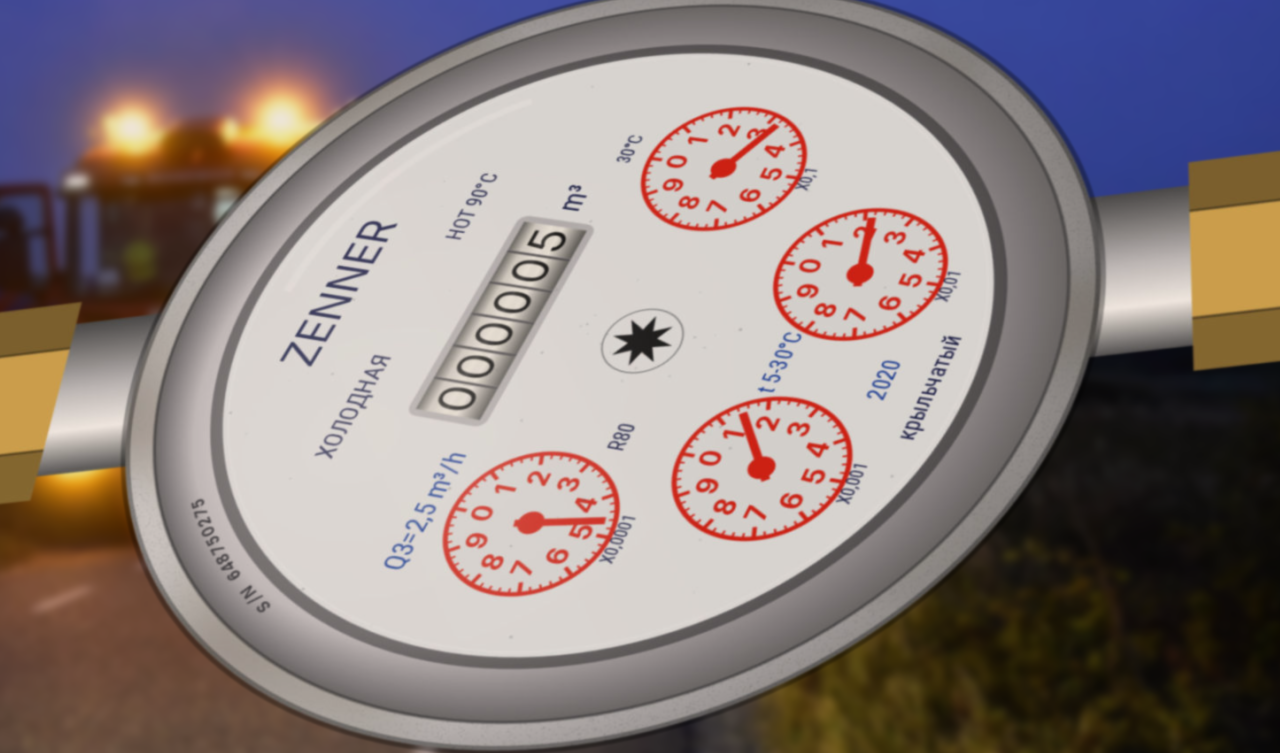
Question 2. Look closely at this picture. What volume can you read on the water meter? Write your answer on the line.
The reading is 5.3214 m³
